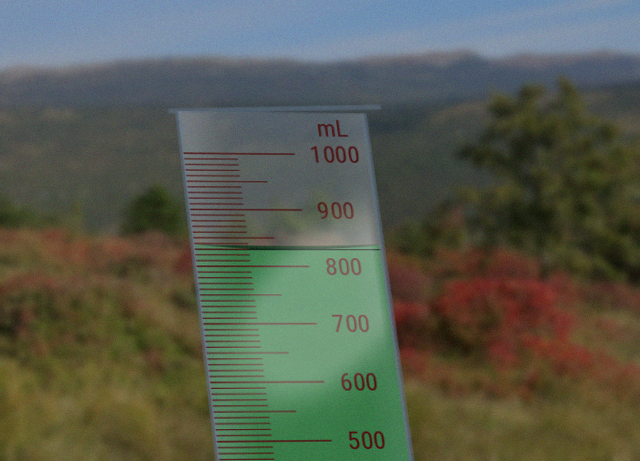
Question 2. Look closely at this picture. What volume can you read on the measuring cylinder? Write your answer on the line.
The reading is 830 mL
